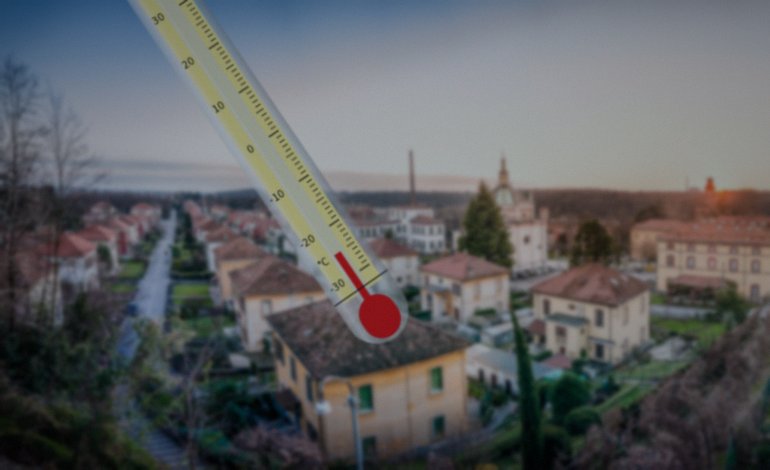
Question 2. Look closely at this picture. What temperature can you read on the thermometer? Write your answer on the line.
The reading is -25 °C
